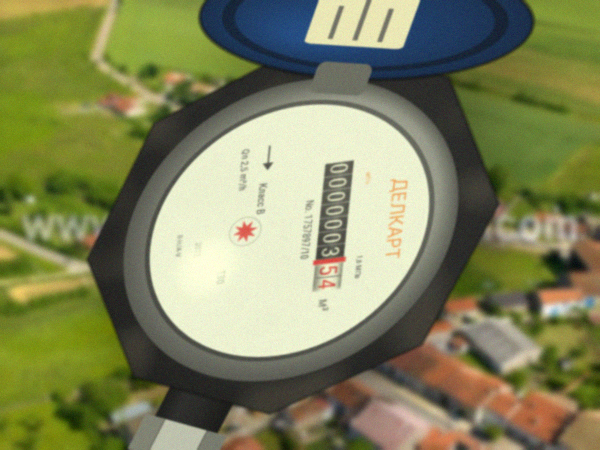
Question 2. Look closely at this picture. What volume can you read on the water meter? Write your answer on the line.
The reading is 3.54 m³
